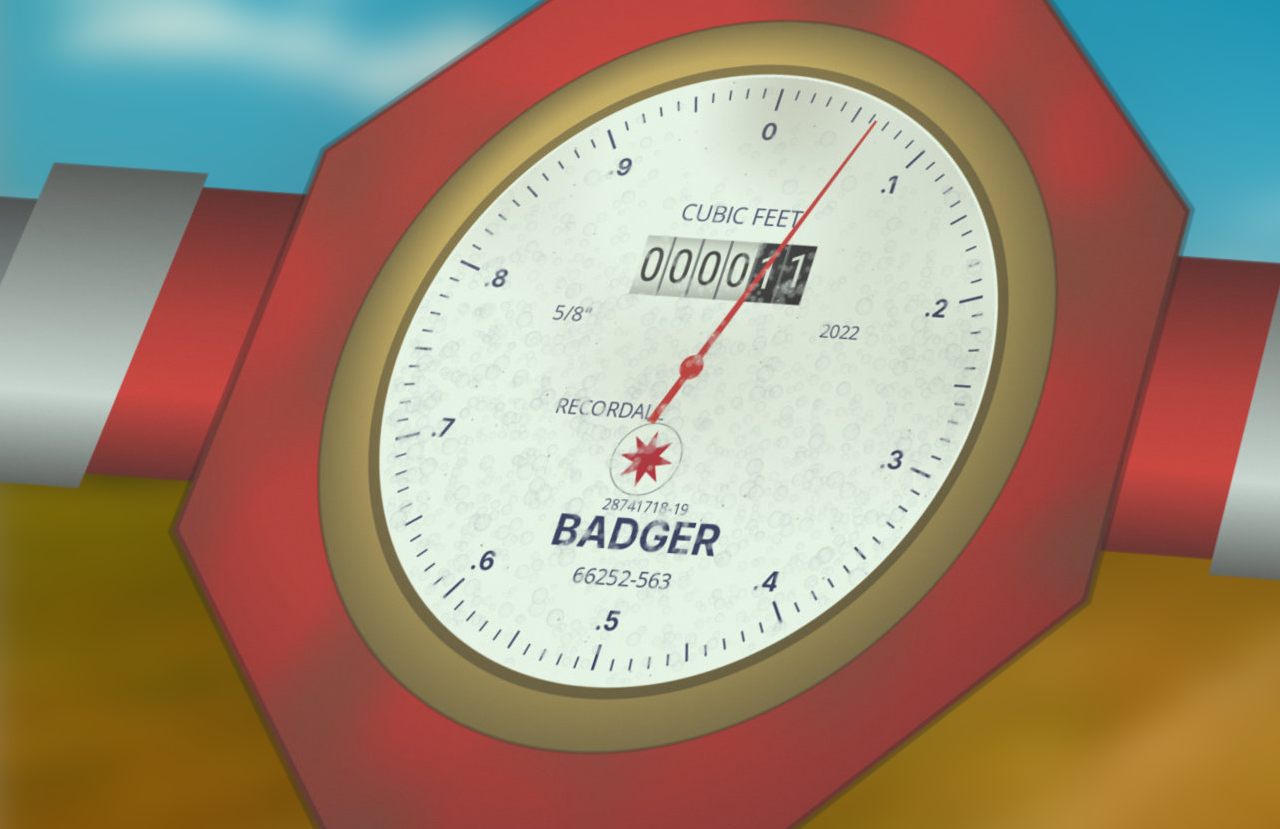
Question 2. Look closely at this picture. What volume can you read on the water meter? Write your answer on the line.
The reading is 11.06 ft³
